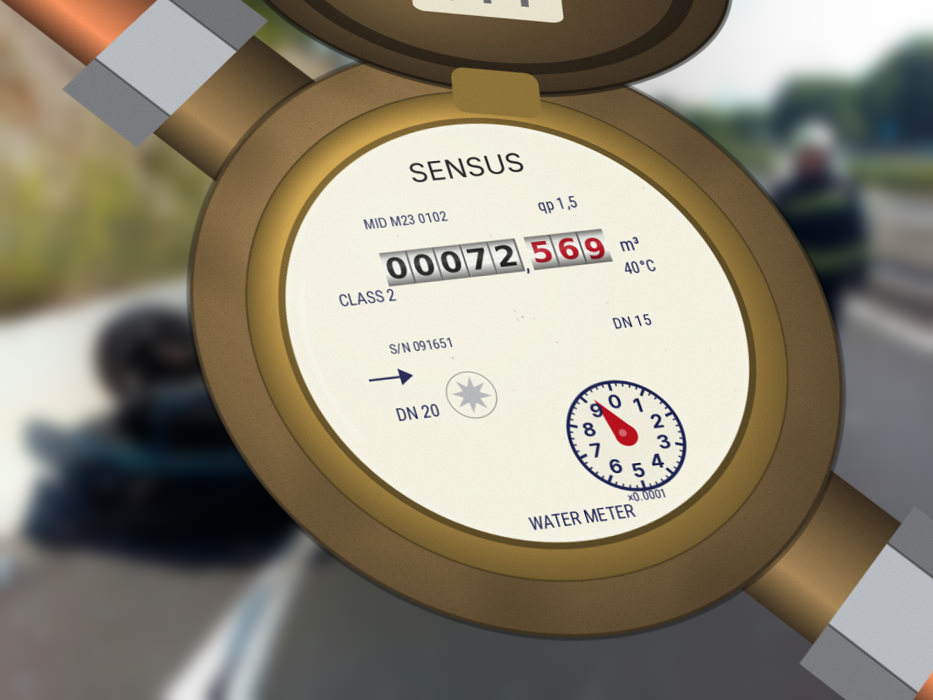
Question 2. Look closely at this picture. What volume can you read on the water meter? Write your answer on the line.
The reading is 72.5689 m³
